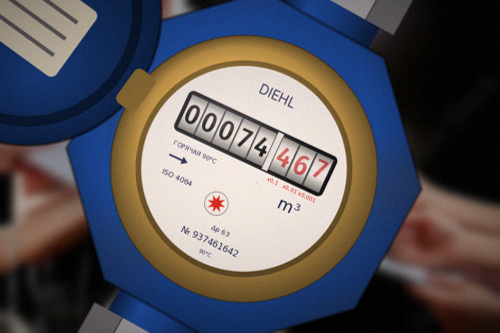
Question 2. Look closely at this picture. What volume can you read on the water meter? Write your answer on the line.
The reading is 74.467 m³
